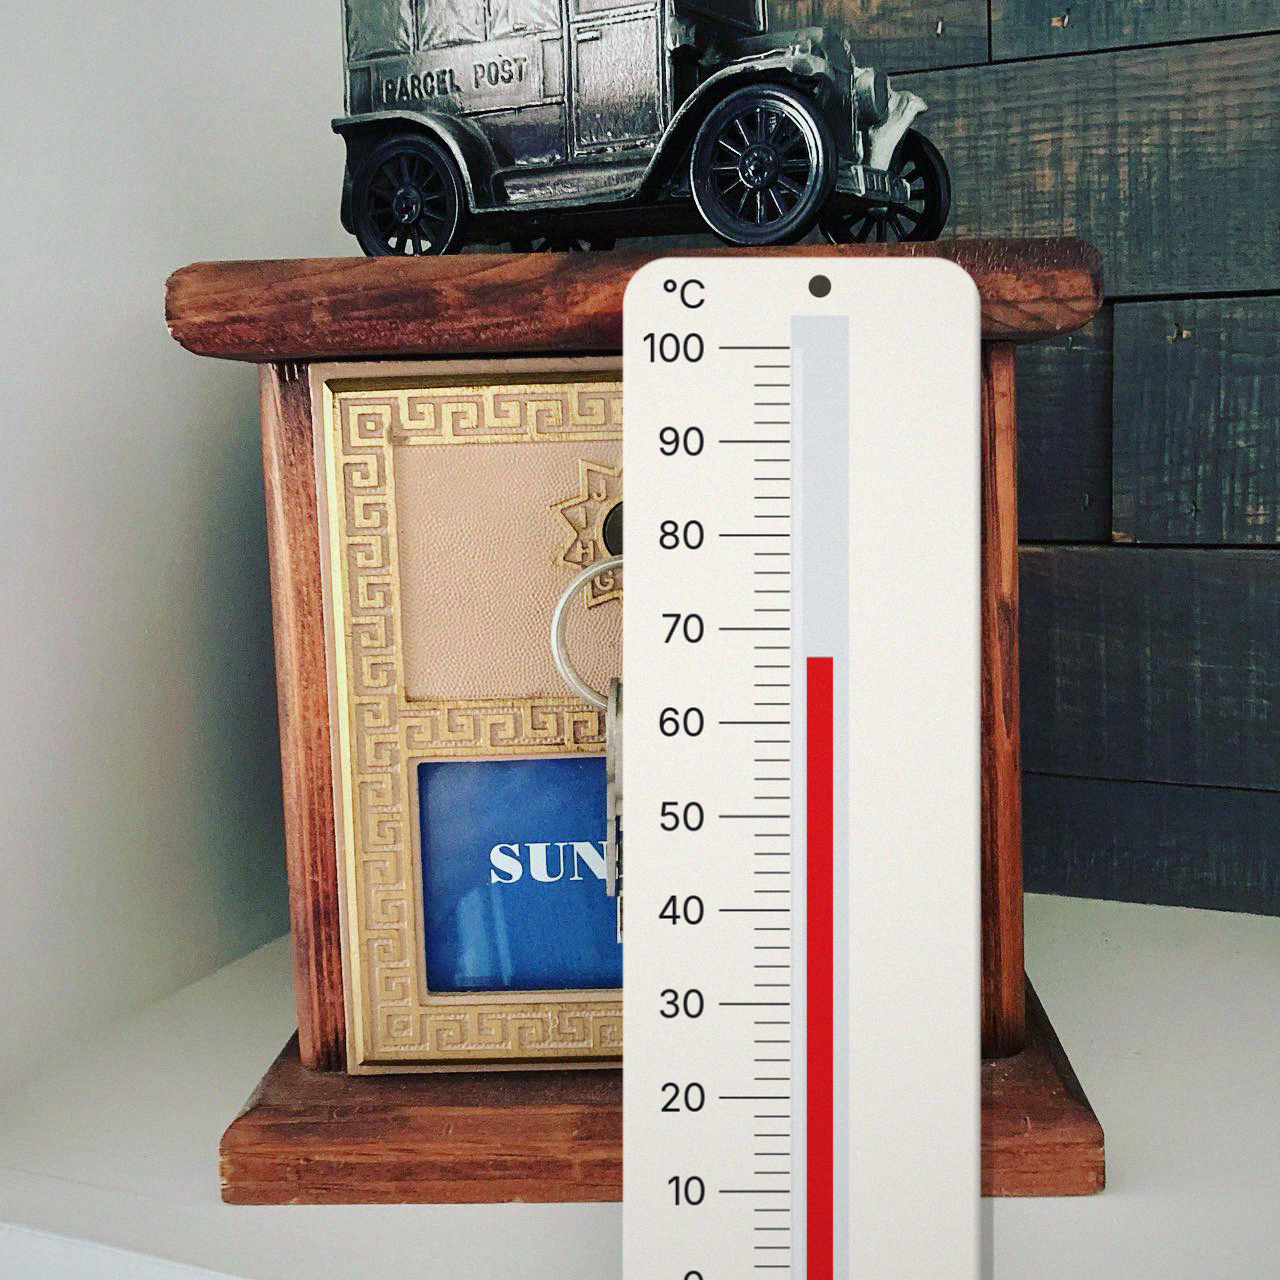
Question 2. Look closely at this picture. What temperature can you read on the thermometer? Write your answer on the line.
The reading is 67 °C
